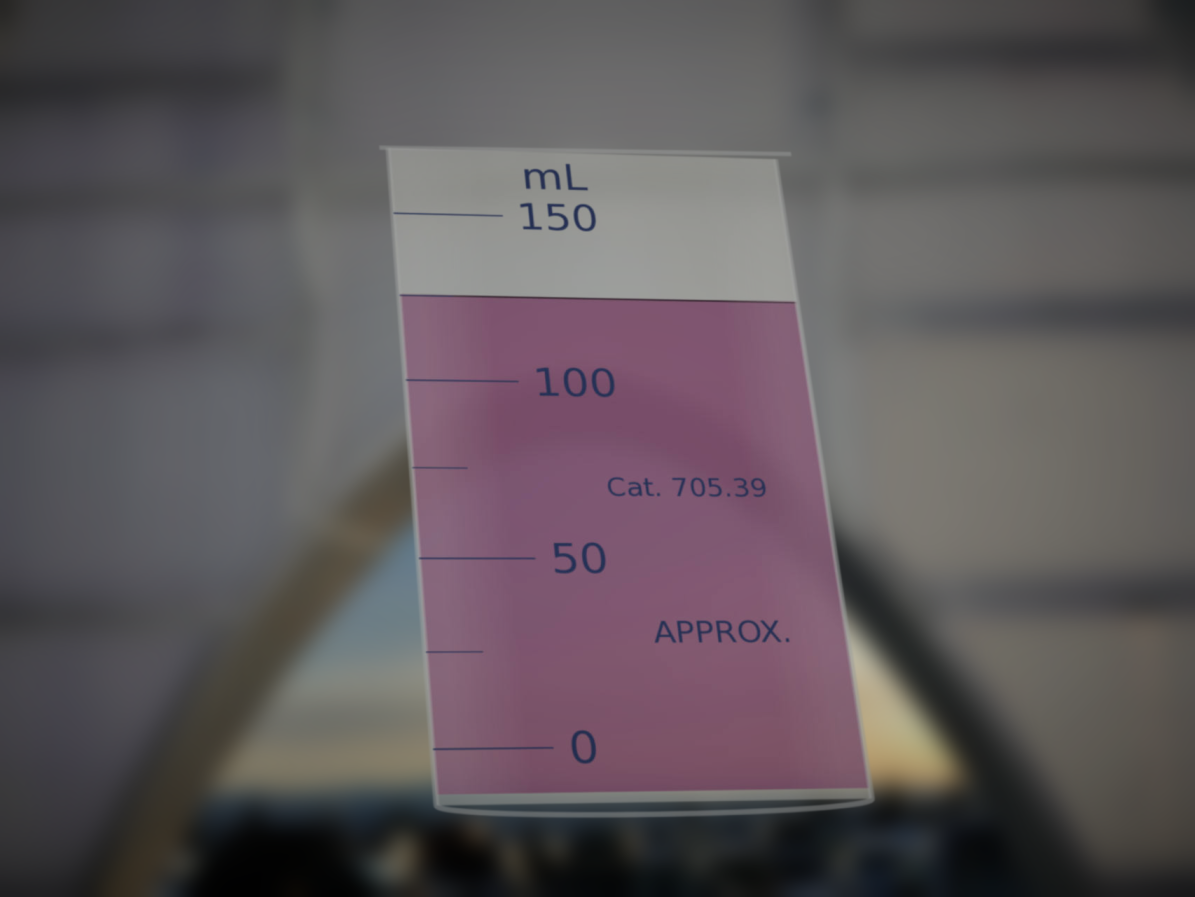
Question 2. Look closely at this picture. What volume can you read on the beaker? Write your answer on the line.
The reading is 125 mL
